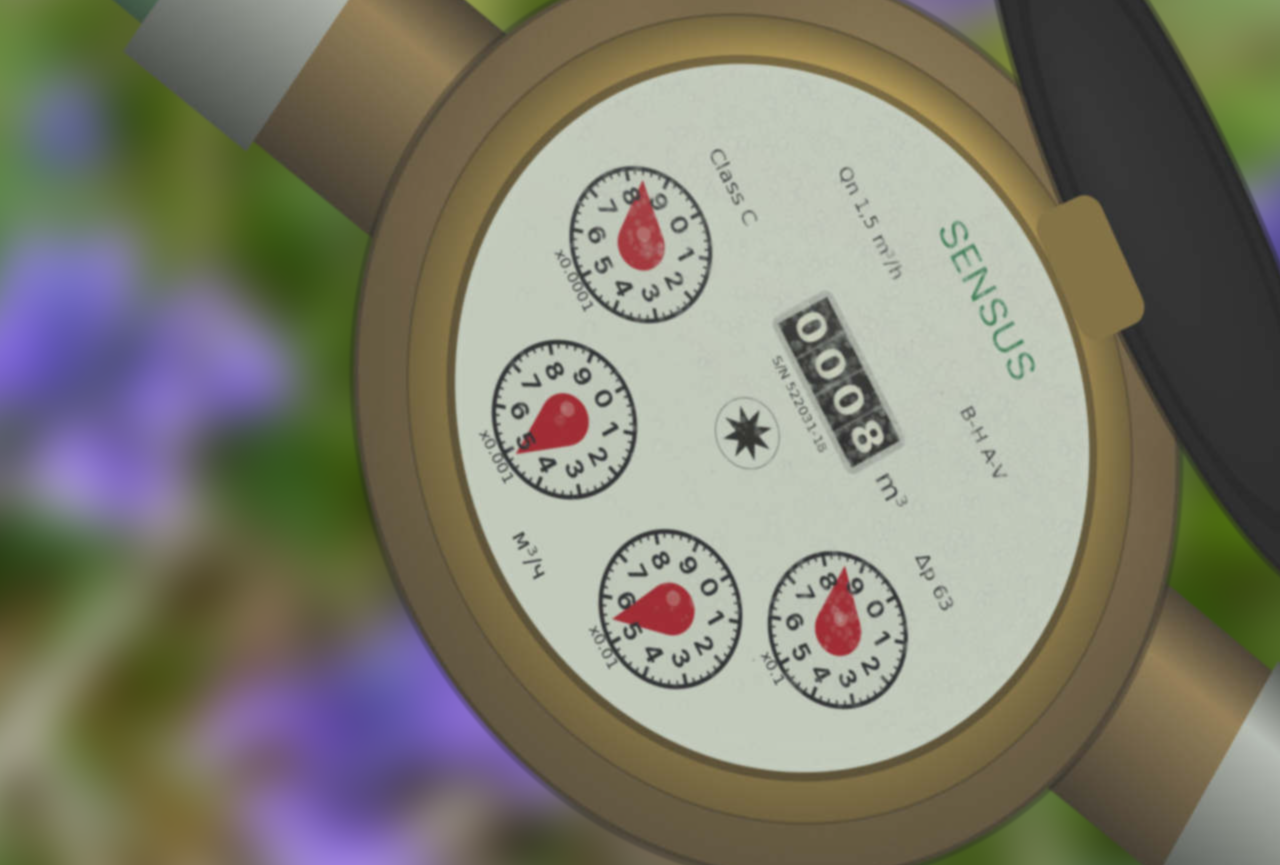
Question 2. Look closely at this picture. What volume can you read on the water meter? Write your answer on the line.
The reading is 8.8548 m³
